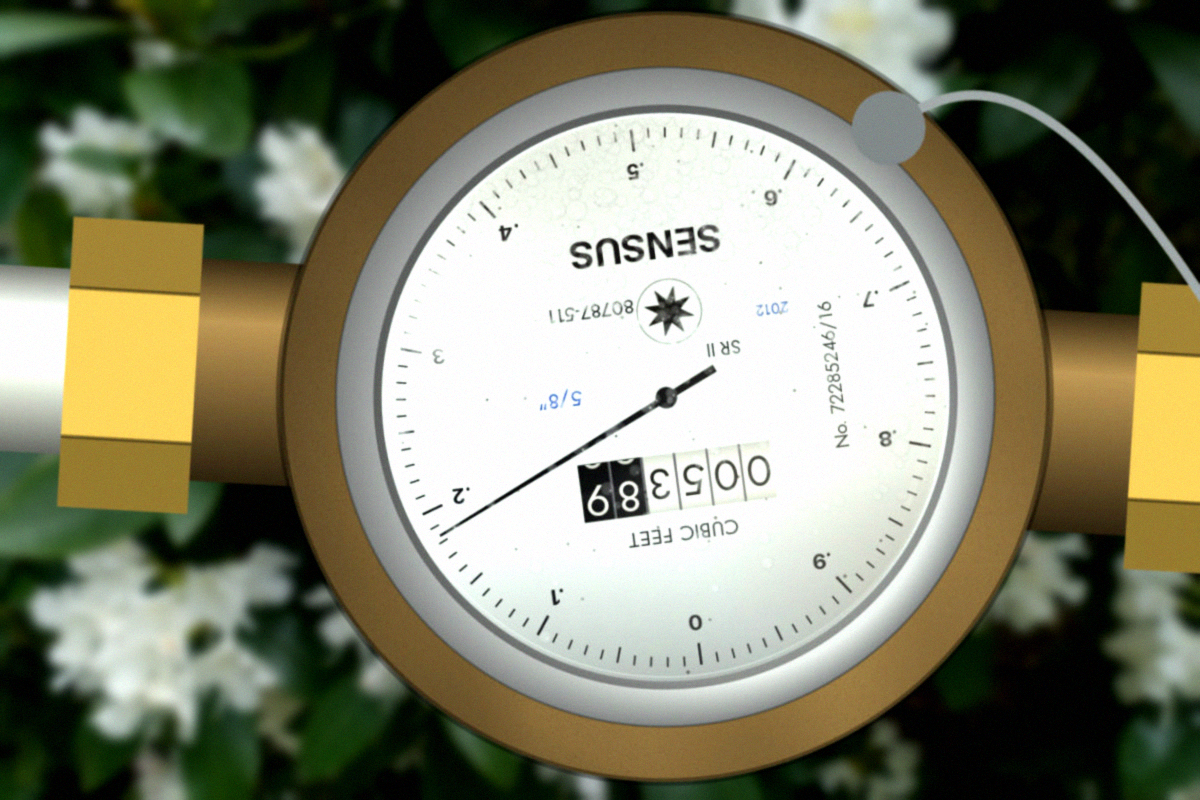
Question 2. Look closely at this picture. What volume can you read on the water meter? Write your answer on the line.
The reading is 5389.18 ft³
